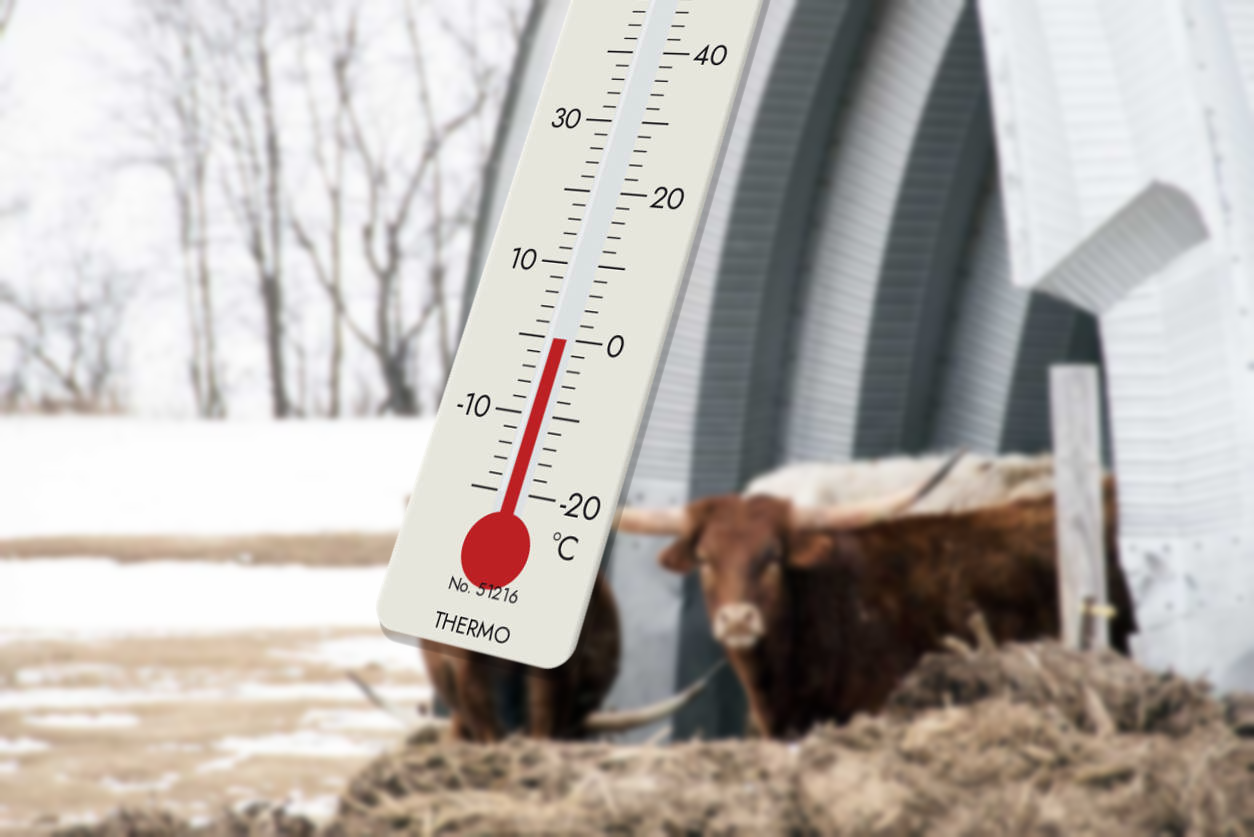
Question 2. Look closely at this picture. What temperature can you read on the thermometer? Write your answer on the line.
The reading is 0 °C
